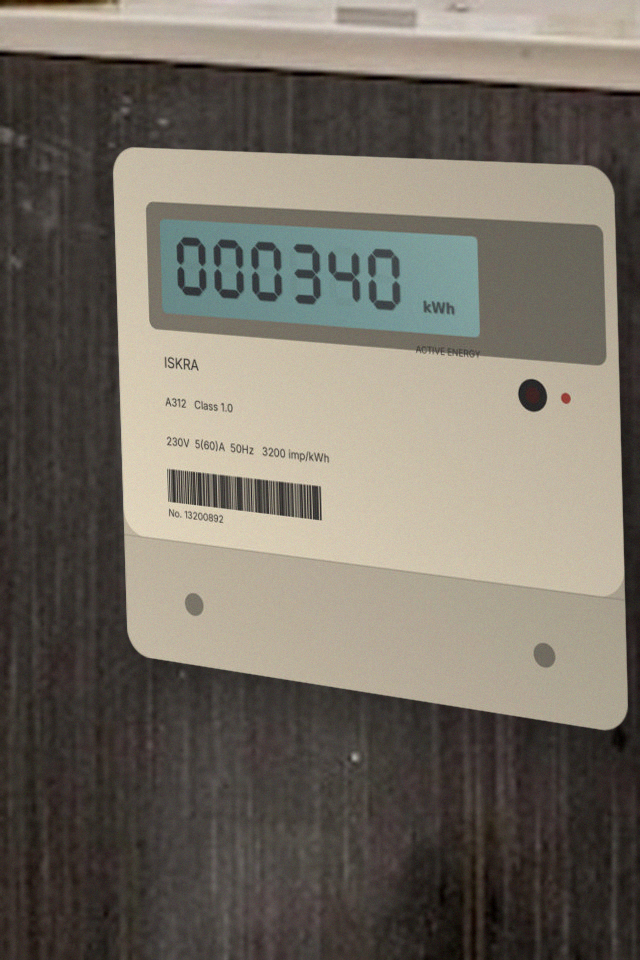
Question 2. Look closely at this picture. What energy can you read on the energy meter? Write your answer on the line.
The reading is 340 kWh
